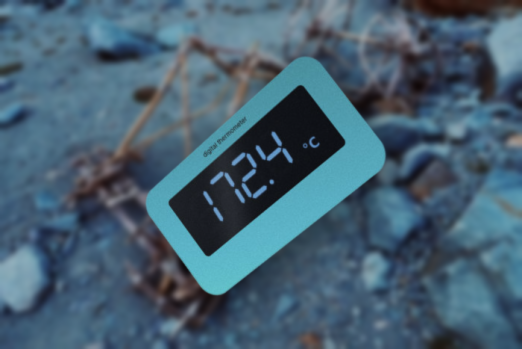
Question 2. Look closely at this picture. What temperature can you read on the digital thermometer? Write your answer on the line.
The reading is 172.4 °C
